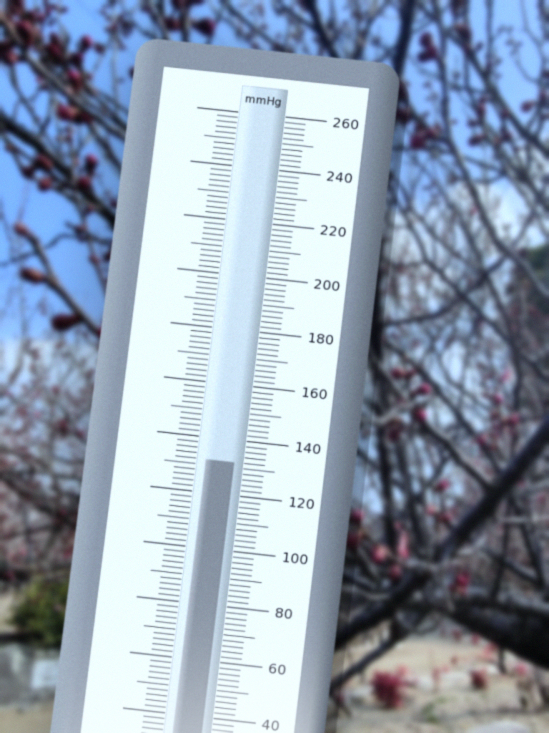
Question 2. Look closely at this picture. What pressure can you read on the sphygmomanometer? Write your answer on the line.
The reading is 132 mmHg
